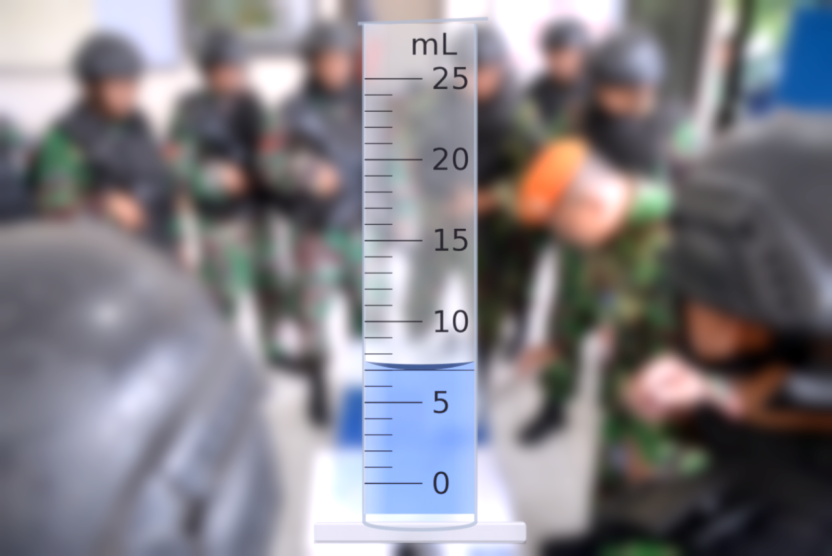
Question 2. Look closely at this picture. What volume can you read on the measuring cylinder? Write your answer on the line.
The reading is 7 mL
